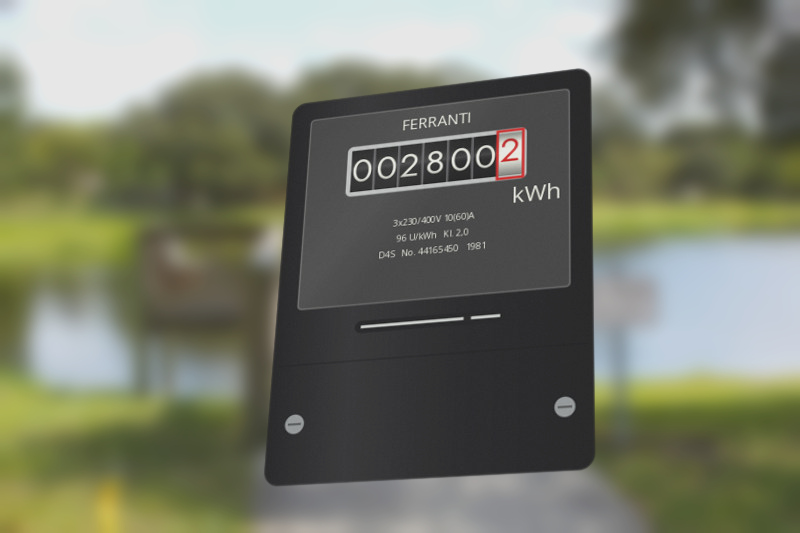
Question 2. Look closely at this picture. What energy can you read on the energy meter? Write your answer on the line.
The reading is 2800.2 kWh
